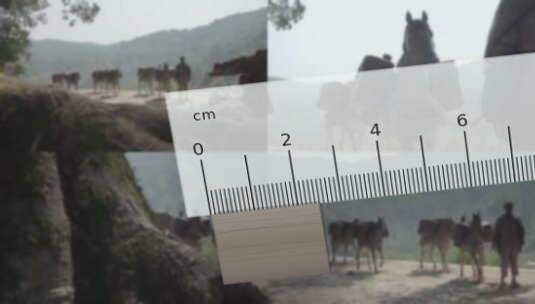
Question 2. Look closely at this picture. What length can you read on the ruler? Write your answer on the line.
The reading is 2.5 cm
